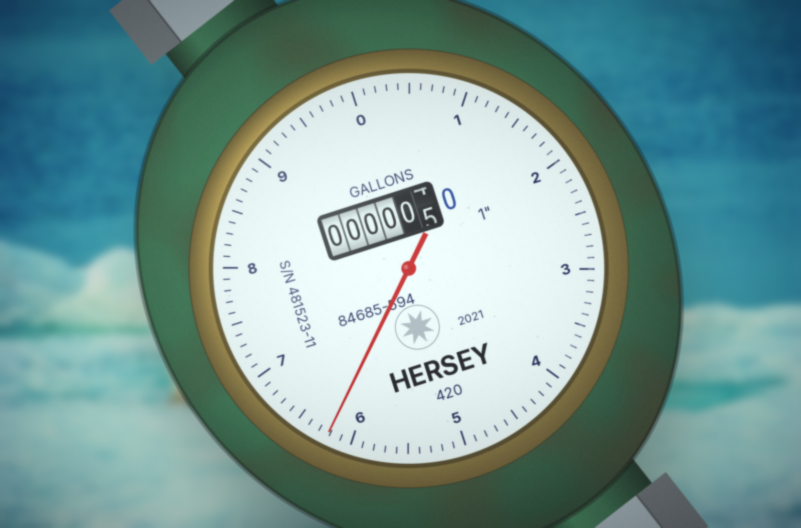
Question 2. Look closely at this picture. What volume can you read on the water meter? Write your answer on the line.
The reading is 46.2 gal
